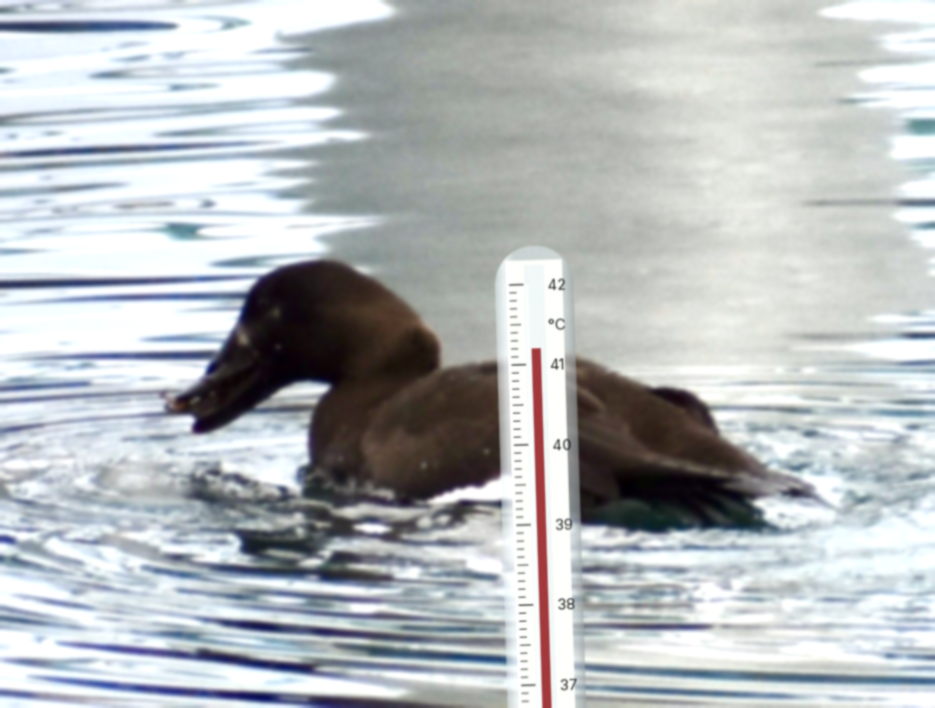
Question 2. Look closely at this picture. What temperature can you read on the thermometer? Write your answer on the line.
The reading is 41.2 °C
